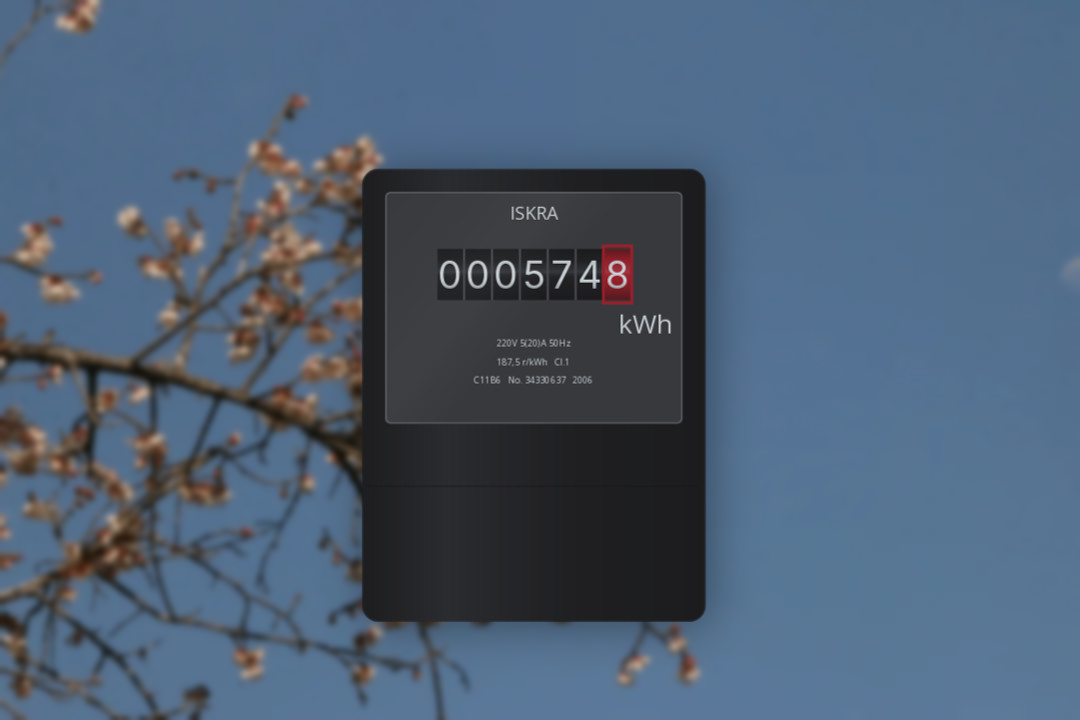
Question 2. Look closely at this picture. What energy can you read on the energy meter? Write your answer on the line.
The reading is 574.8 kWh
